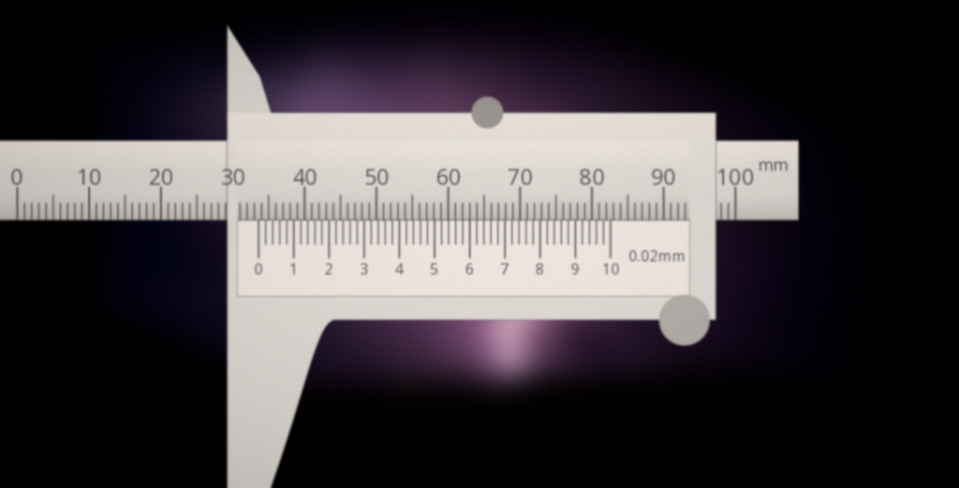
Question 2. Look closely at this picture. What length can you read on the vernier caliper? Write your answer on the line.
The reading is 33.6 mm
